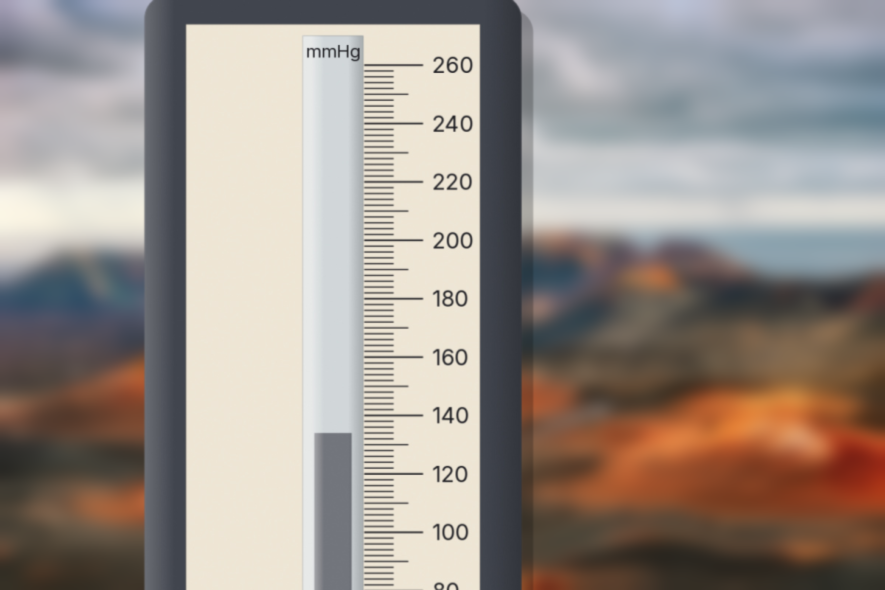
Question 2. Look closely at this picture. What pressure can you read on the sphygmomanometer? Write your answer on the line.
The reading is 134 mmHg
